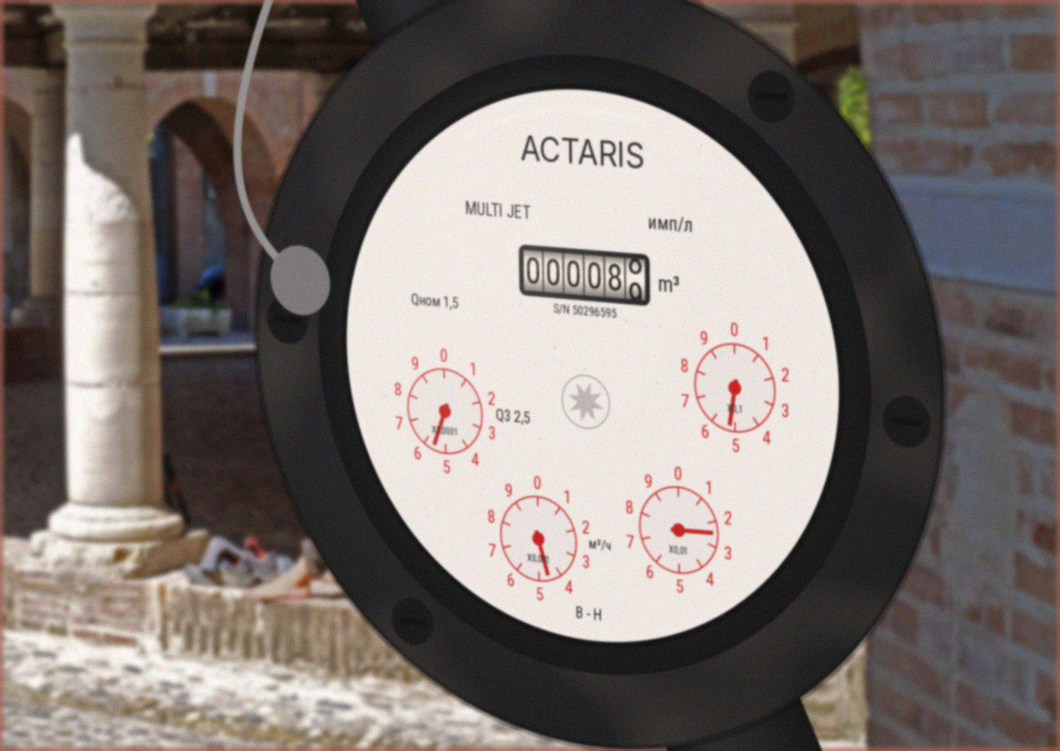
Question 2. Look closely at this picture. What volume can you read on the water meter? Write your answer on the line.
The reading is 88.5245 m³
